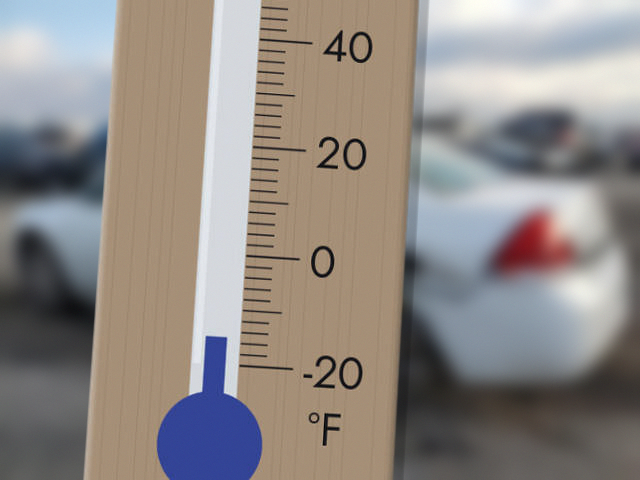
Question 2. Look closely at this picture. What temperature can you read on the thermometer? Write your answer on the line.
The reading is -15 °F
